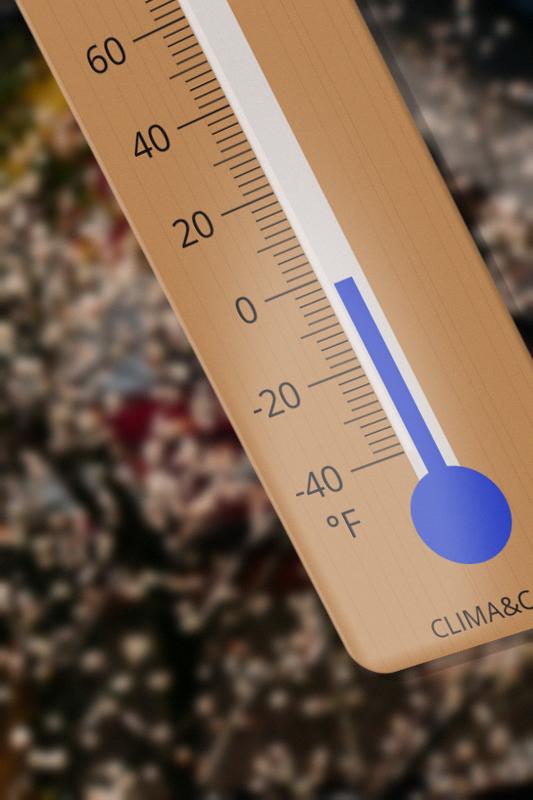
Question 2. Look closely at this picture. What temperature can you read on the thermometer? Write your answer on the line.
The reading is -2 °F
